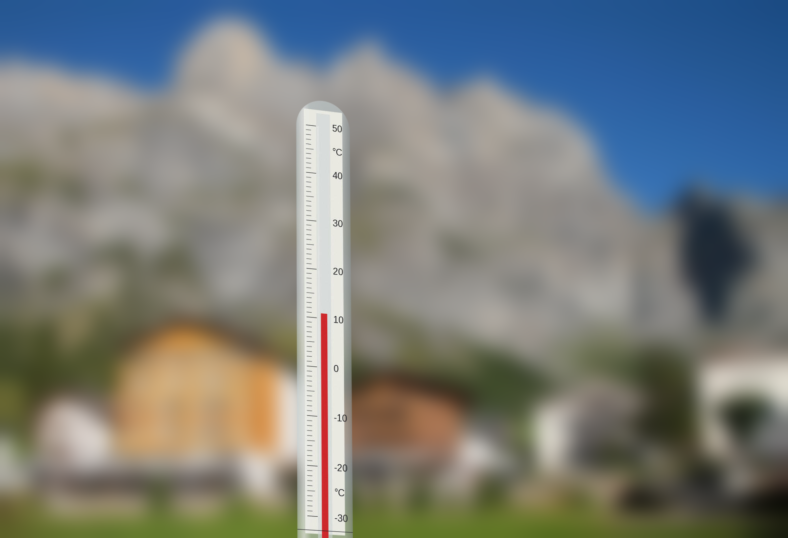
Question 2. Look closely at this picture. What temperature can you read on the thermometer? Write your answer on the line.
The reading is 11 °C
